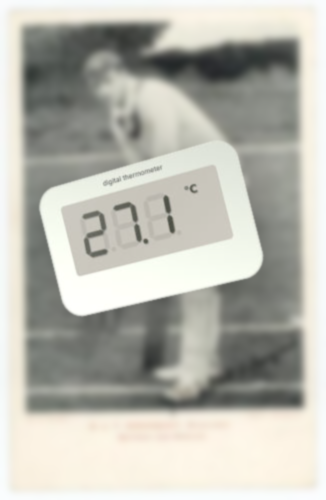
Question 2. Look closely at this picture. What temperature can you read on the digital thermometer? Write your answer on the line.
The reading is 27.1 °C
